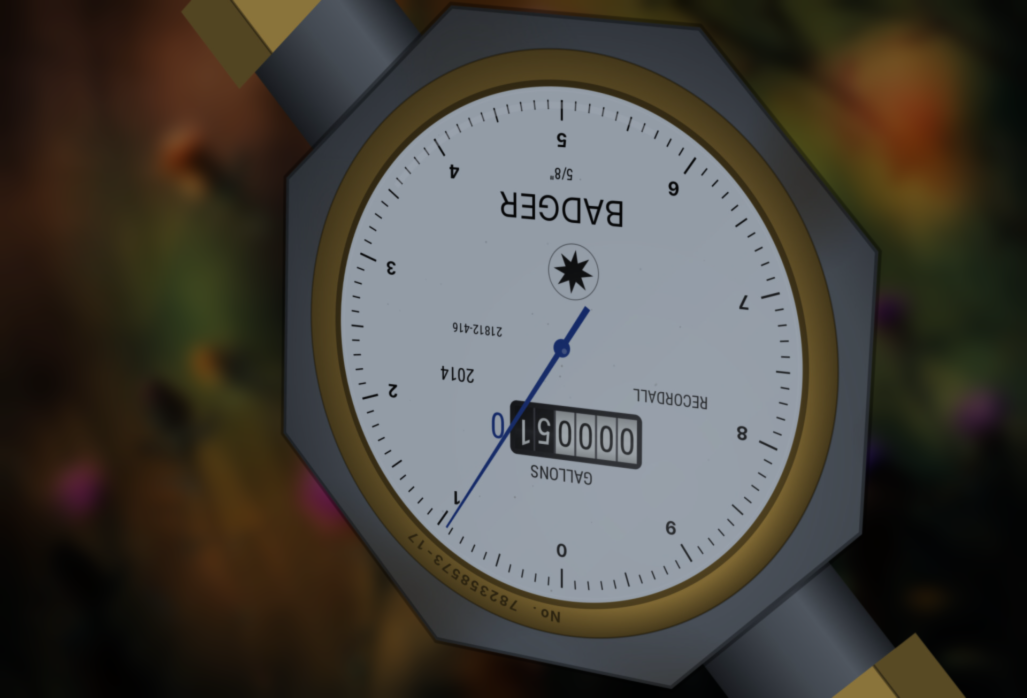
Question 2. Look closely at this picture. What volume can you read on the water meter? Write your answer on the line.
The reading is 510.9 gal
